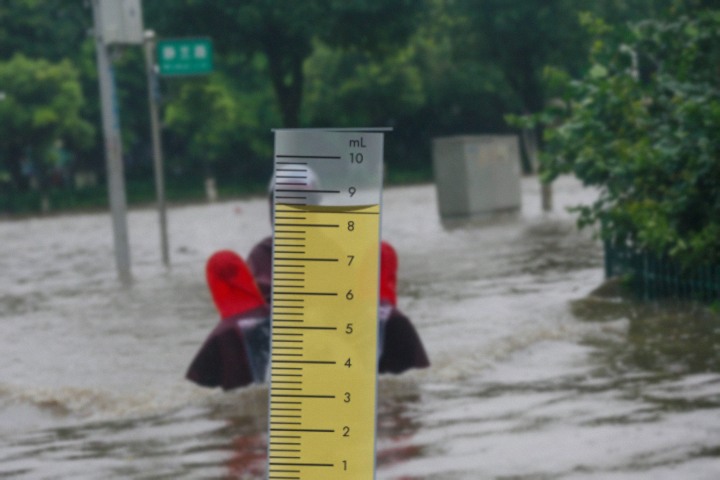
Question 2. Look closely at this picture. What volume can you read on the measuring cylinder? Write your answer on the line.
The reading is 8.4 mL
